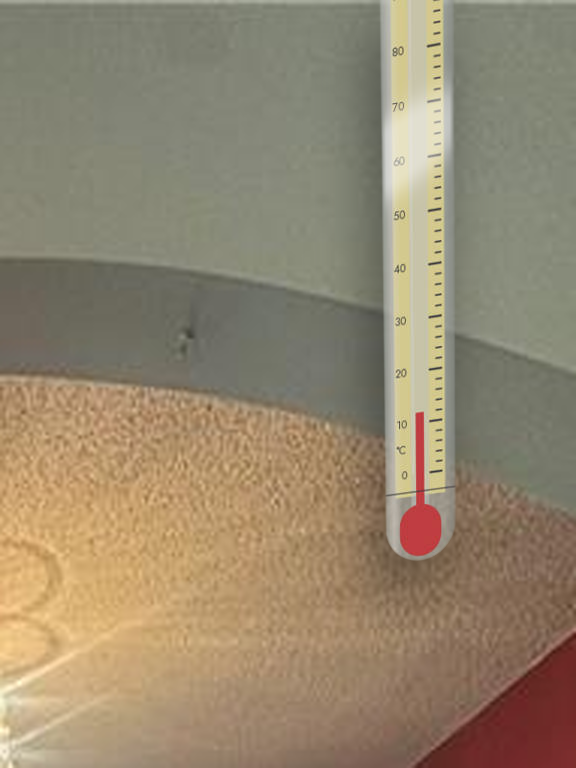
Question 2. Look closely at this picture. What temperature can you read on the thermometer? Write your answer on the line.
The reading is 12 °C
